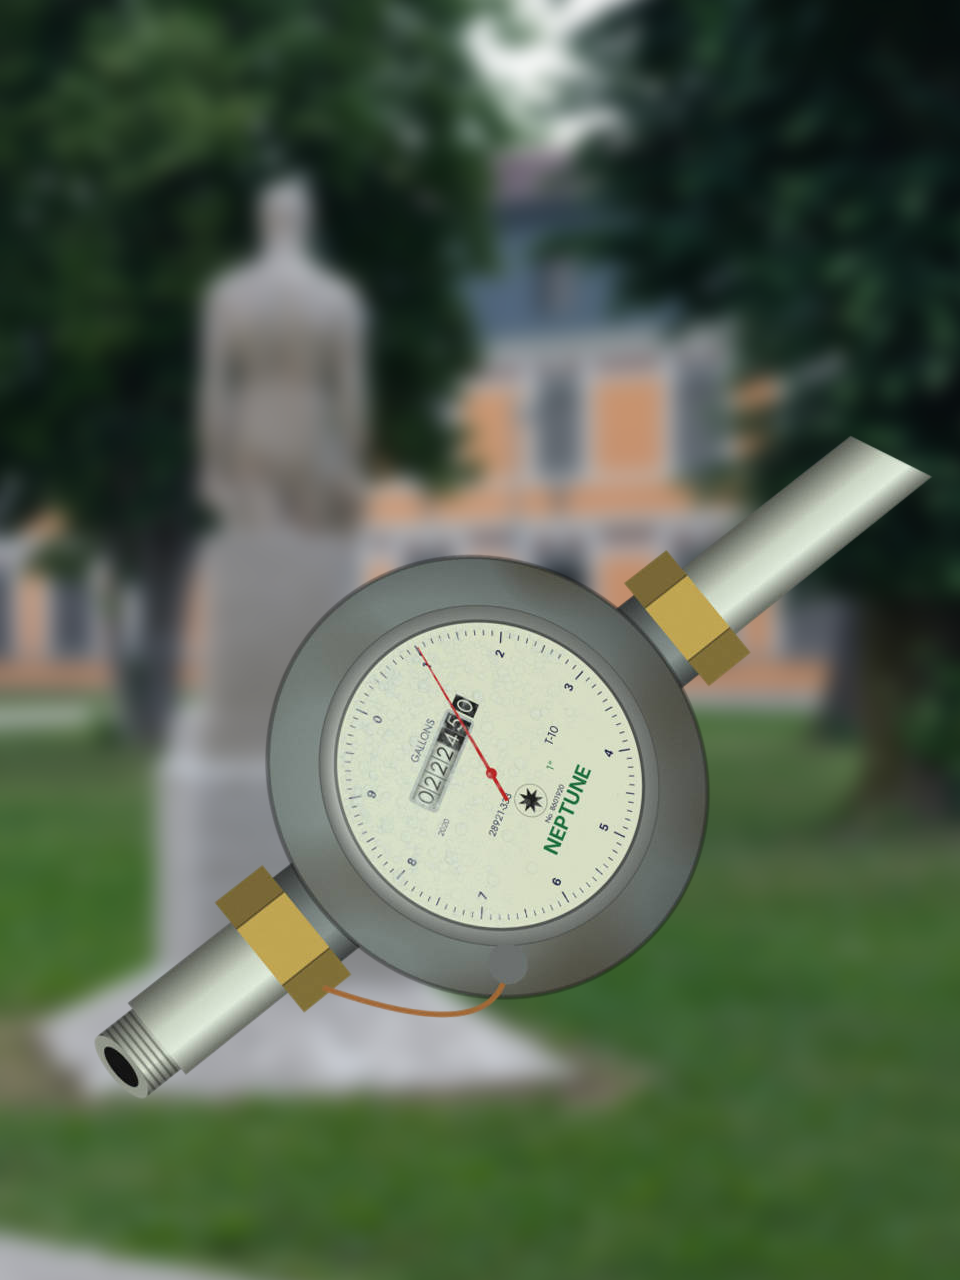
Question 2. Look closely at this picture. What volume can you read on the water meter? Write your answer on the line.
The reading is 222451.0 gal
